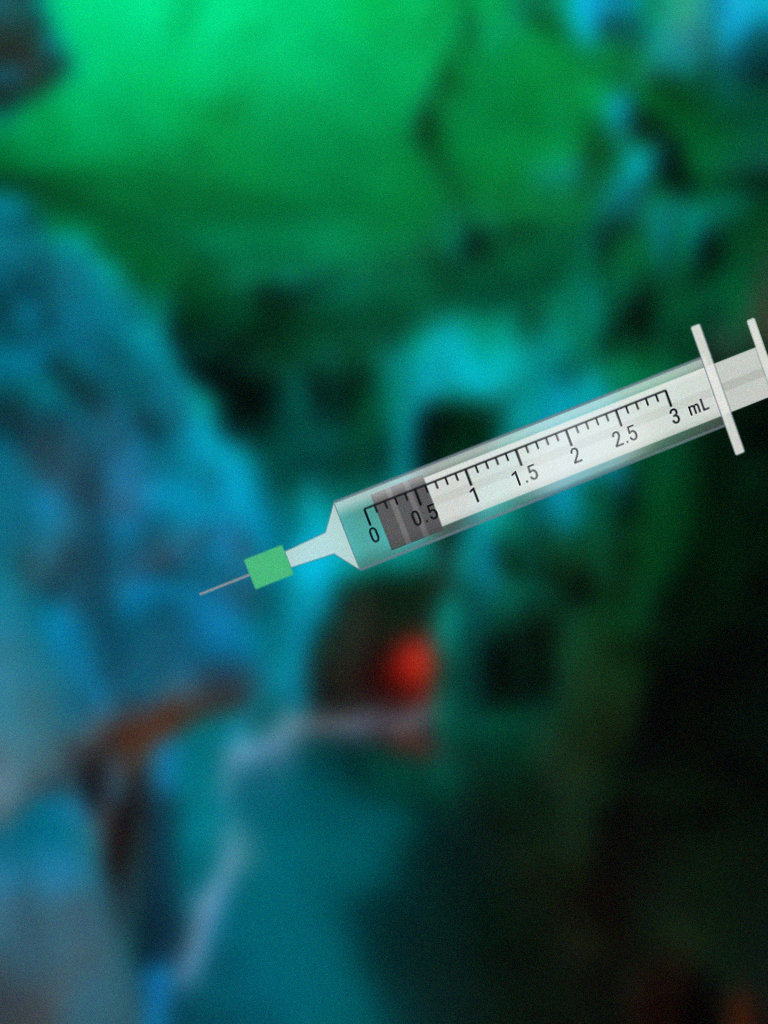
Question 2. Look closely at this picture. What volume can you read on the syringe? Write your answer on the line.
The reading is 0.1 mL
